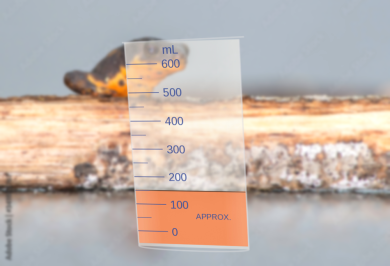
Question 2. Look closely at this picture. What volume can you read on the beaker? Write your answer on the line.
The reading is 150 mL
